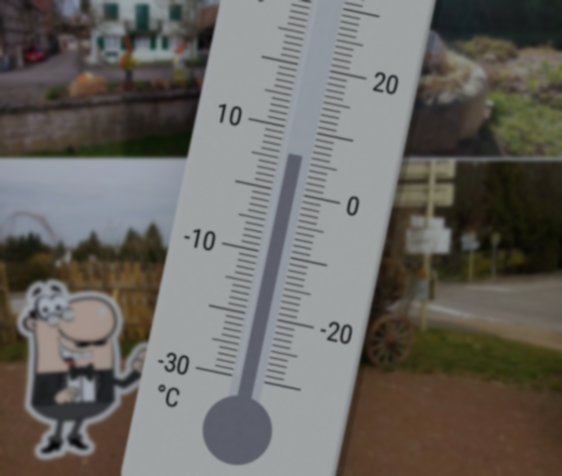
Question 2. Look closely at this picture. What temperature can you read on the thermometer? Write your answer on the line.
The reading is 6 °C
